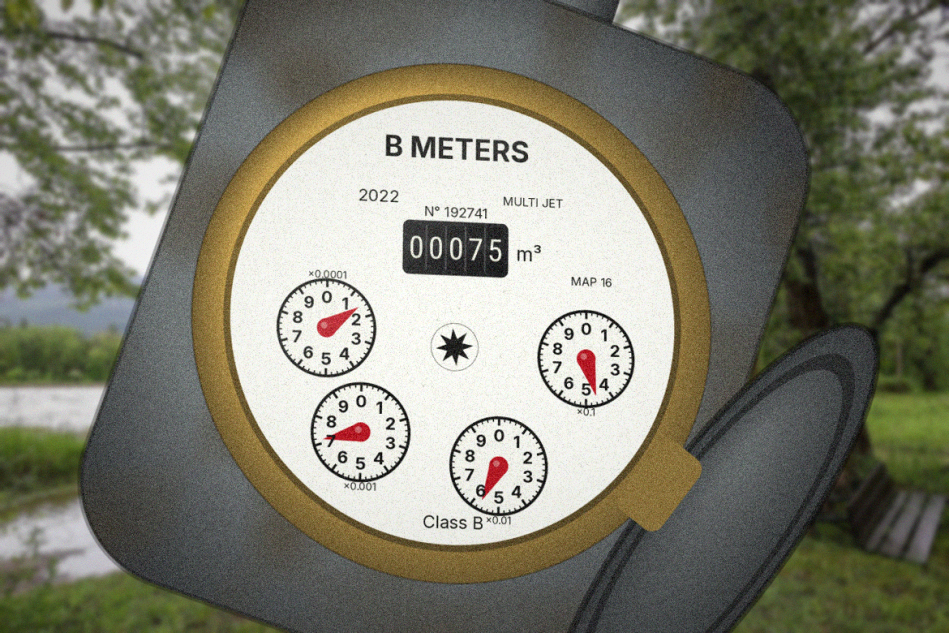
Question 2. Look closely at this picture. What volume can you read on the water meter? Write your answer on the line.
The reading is 75.4571 m³
